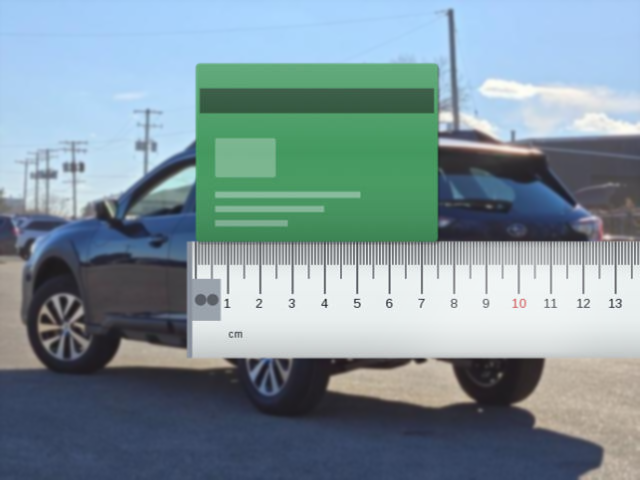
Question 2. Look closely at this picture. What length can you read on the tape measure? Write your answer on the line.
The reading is 7.5 cm
